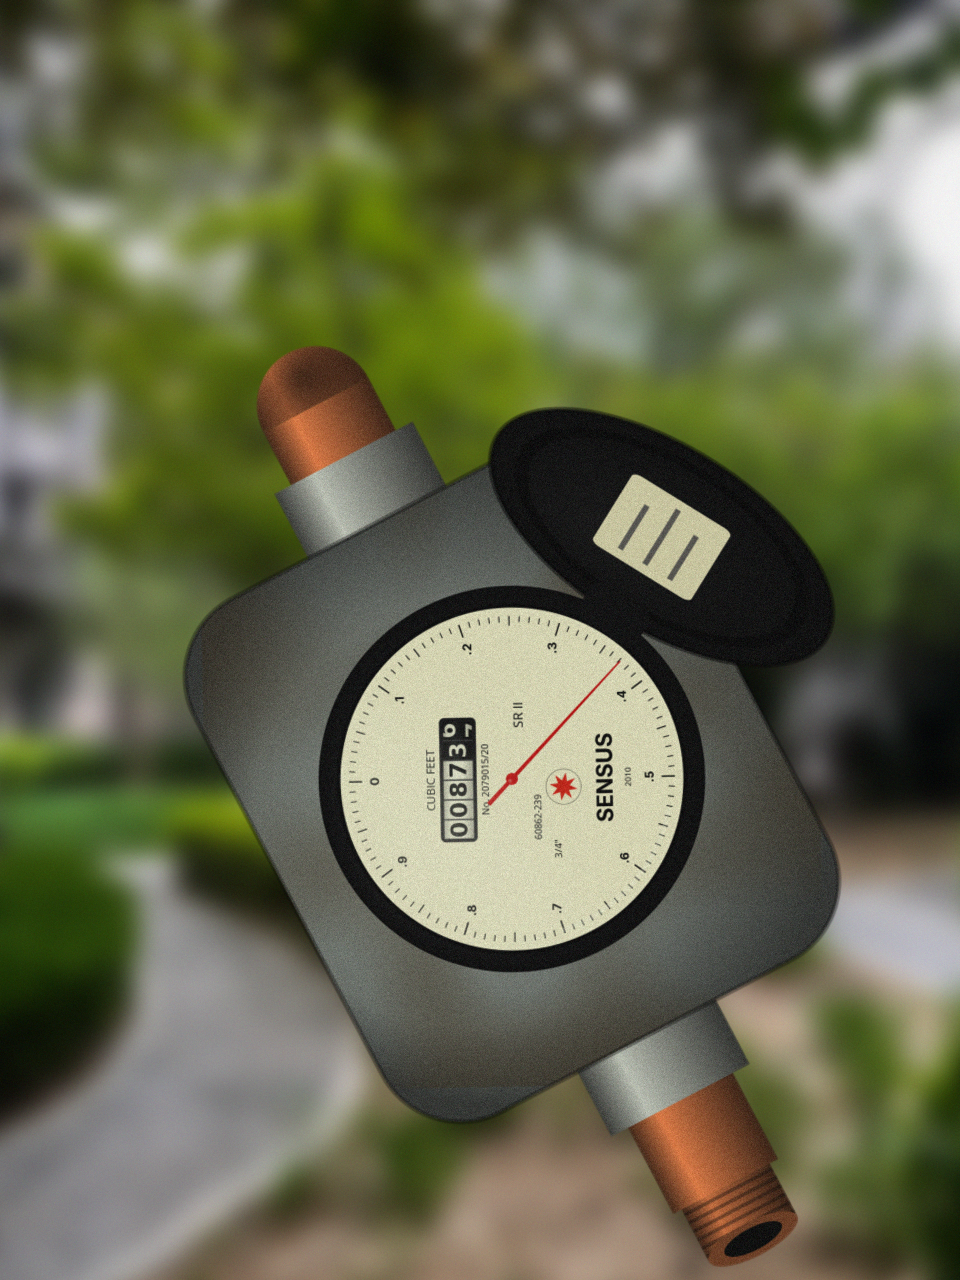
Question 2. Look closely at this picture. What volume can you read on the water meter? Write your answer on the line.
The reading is 8736.37 ft³
